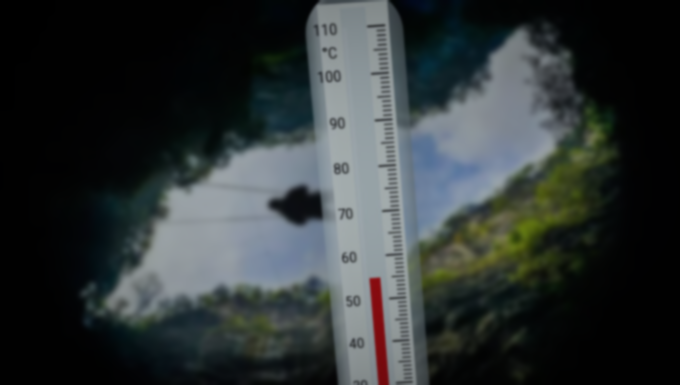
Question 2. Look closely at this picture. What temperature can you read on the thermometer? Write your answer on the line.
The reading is 55 °C
